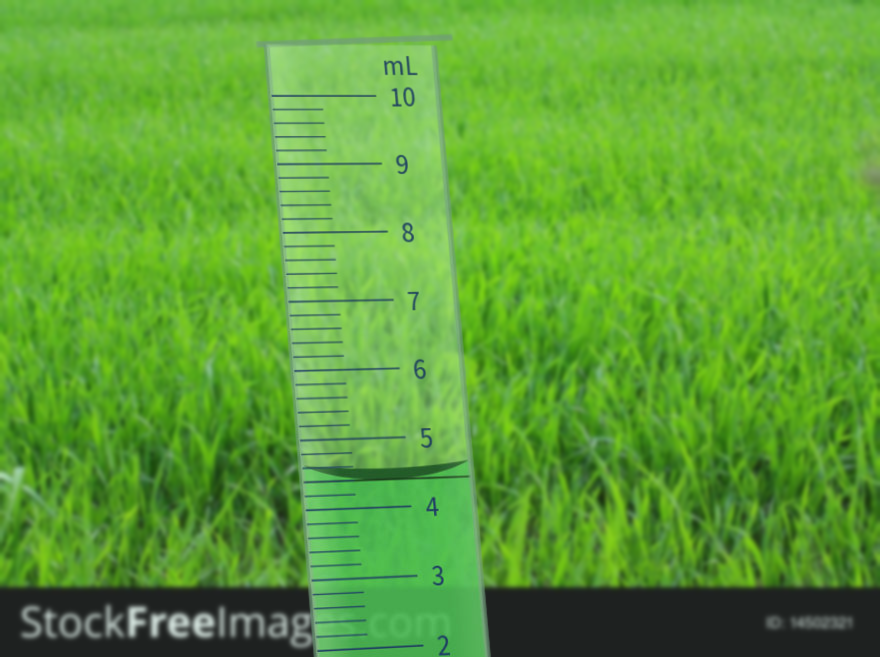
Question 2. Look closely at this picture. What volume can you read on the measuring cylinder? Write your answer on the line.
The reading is 4.4 mL
